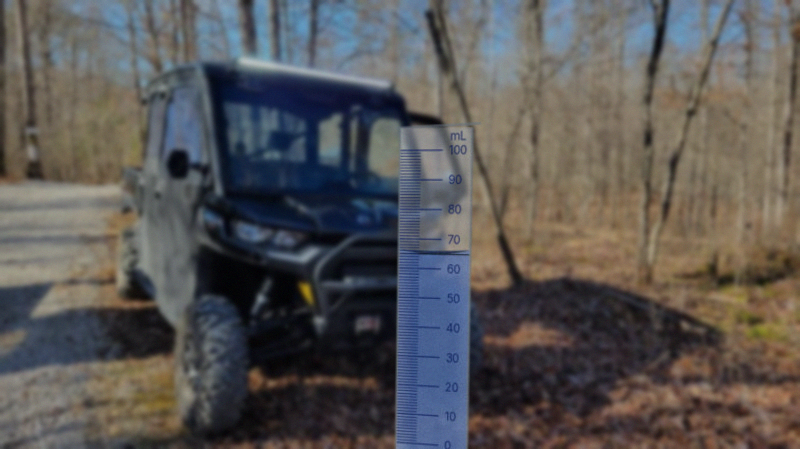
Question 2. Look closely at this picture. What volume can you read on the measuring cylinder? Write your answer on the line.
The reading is 65 mL
